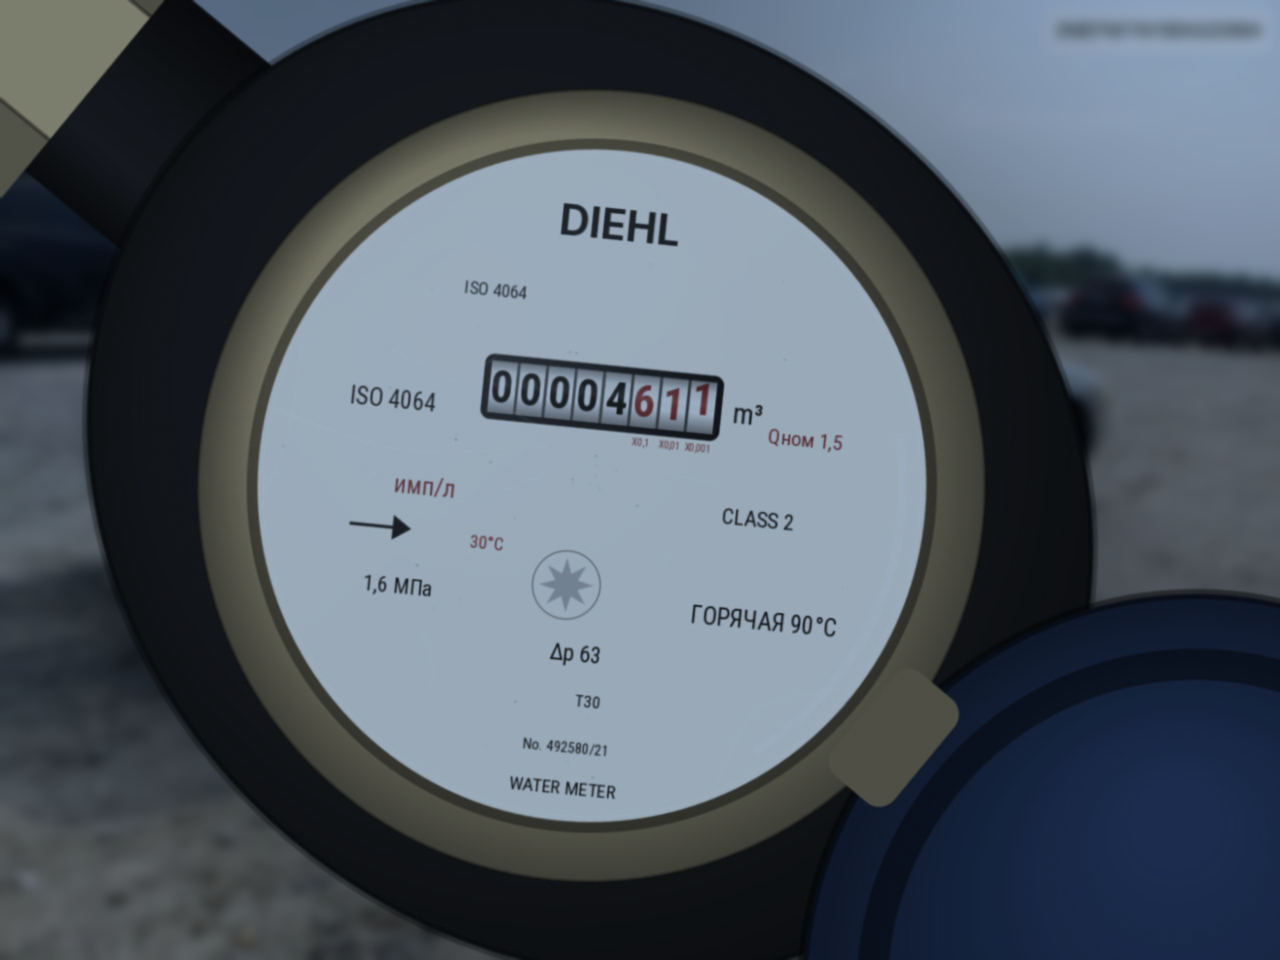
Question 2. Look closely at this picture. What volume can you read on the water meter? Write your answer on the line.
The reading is 4.611 m³
